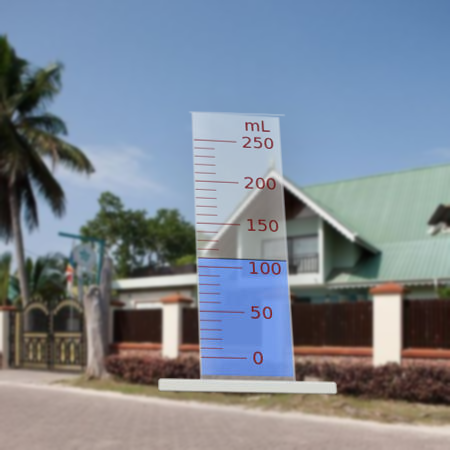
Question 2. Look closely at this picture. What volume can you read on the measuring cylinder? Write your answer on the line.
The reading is 110 mL
